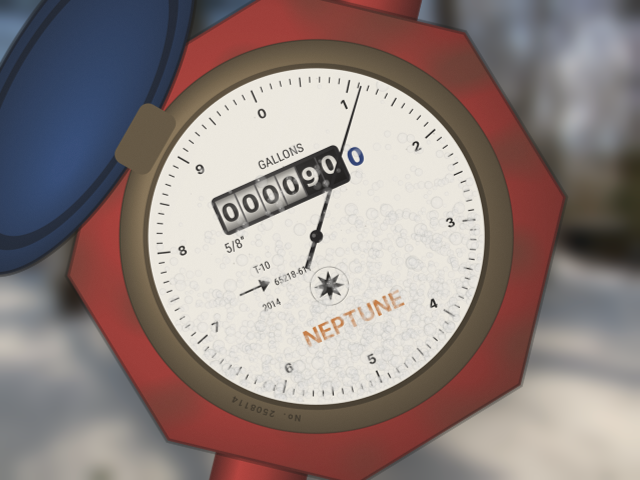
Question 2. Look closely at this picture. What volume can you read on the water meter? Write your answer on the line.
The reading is 901.1 gal
